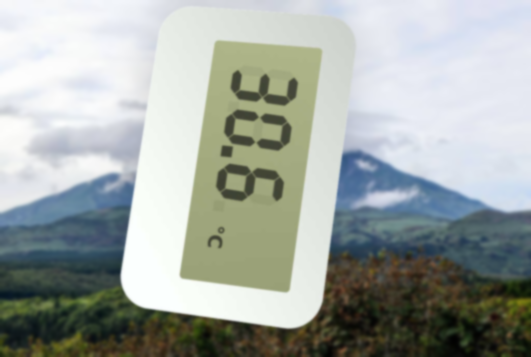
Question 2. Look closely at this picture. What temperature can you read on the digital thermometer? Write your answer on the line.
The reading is 30.6 °C
